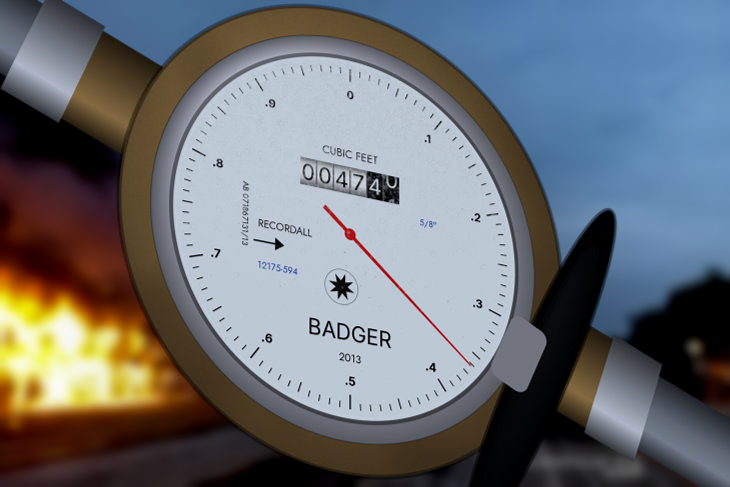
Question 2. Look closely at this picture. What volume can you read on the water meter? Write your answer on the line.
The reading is 4740.36 ft³
